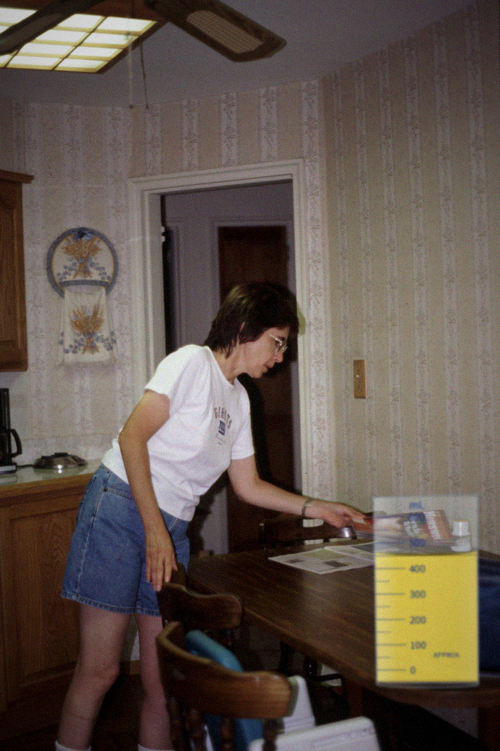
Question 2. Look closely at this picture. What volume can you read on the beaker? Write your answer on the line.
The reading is 450 mL
